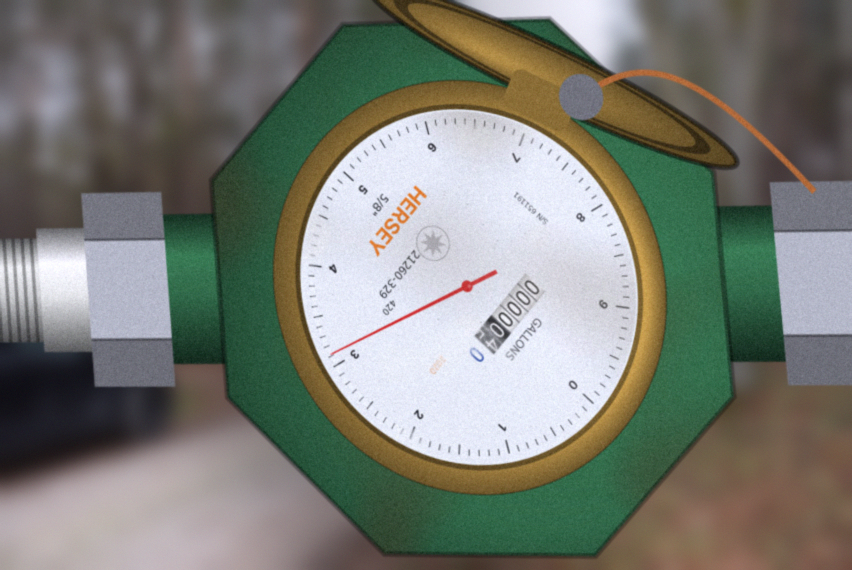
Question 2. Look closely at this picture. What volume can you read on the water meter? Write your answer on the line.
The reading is 43.1 gal
